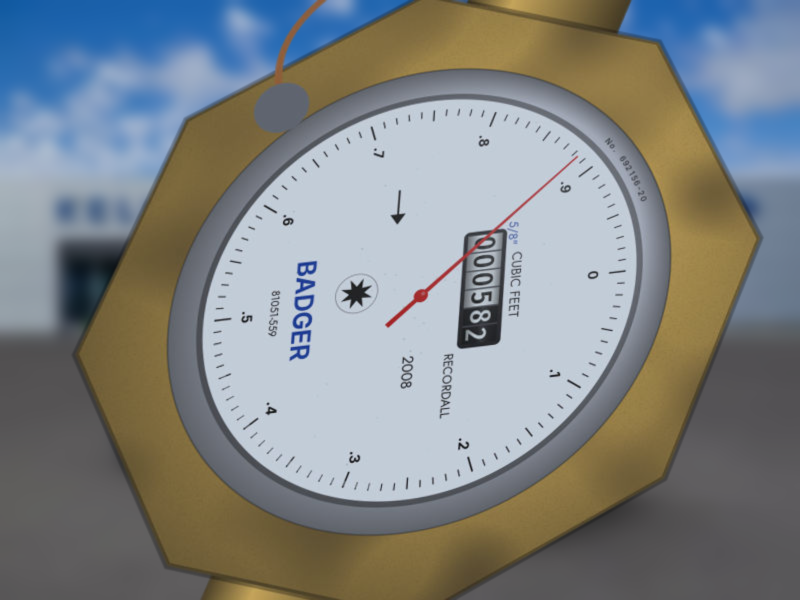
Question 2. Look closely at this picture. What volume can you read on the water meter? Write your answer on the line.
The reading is 581.88 ft³
